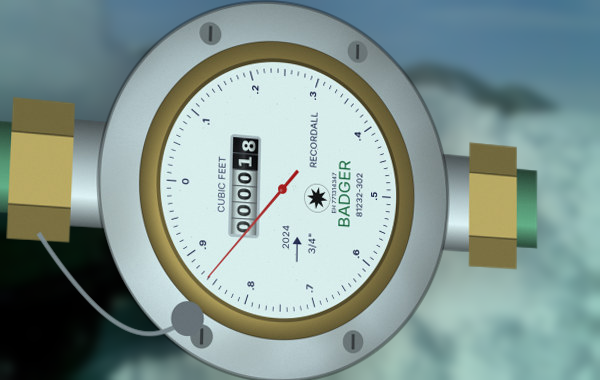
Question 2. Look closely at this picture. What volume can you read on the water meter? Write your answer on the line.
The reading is 17.86 ft³
